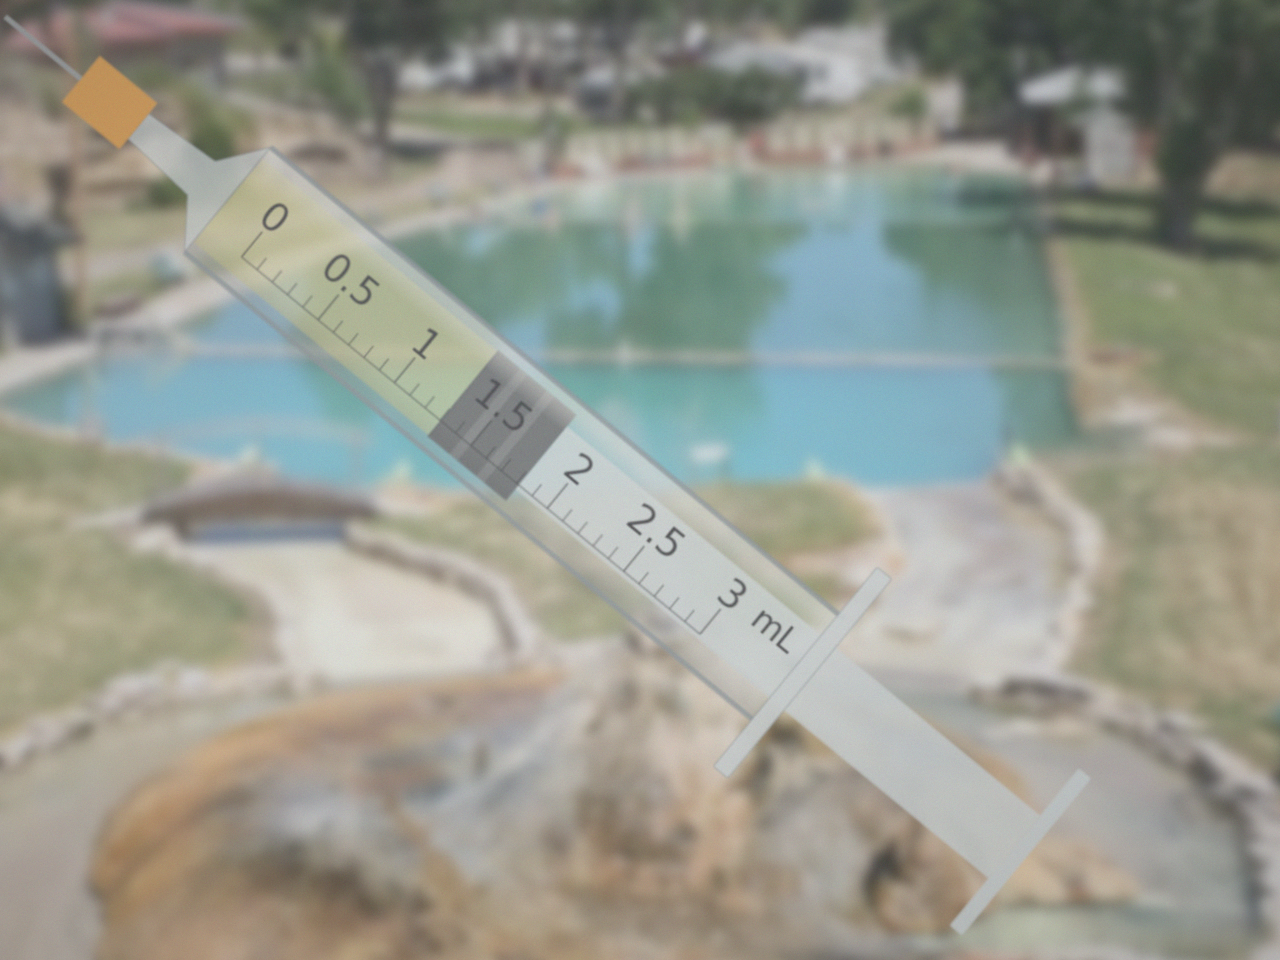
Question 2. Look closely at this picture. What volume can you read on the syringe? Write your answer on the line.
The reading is 1.3 mL
